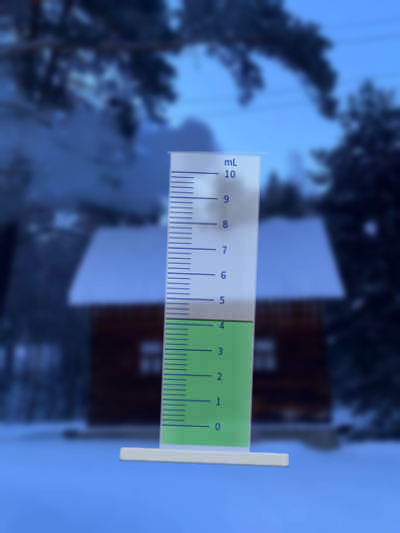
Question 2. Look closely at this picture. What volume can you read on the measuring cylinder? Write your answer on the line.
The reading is 4.2 mL
